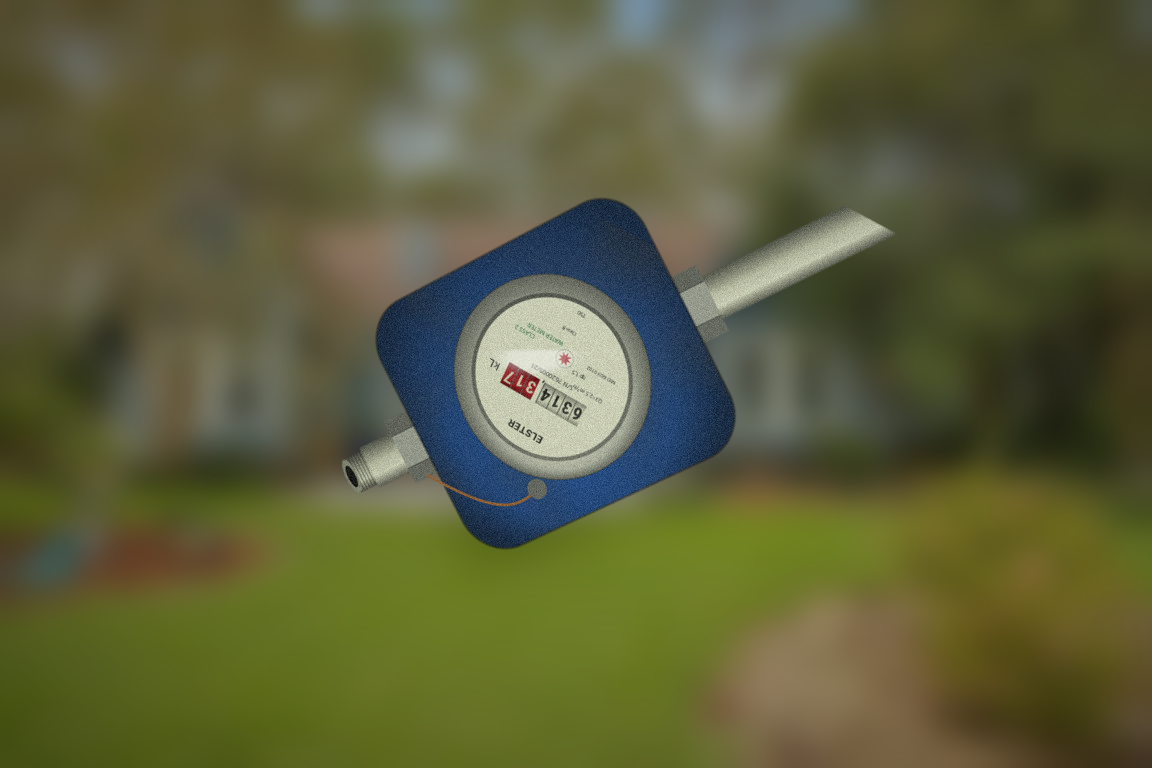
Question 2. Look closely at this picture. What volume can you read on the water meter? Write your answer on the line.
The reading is 6314.317 kL
